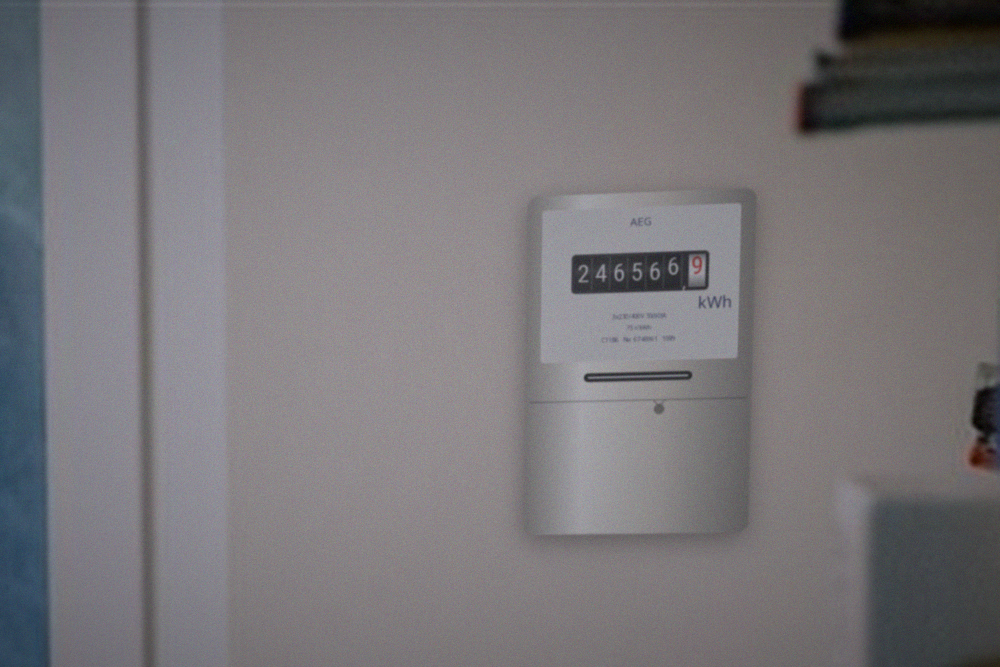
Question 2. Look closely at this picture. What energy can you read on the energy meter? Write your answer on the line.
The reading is 246566.9 kWh
